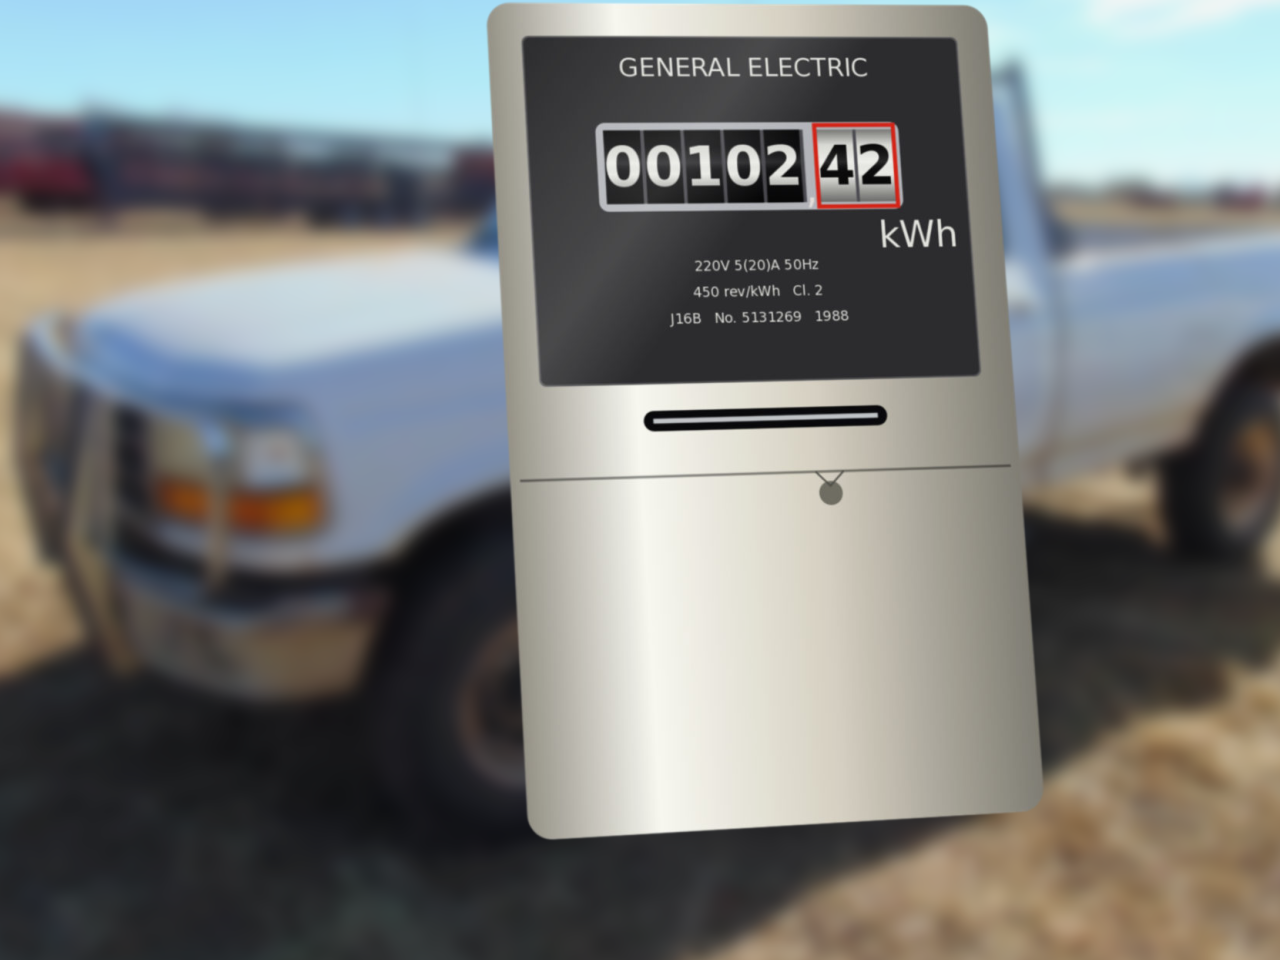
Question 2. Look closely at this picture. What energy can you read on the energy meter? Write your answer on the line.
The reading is 102.42 kWh
